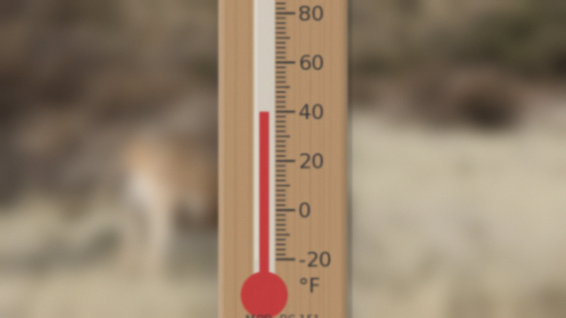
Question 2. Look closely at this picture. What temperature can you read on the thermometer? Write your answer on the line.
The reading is 40 °F
